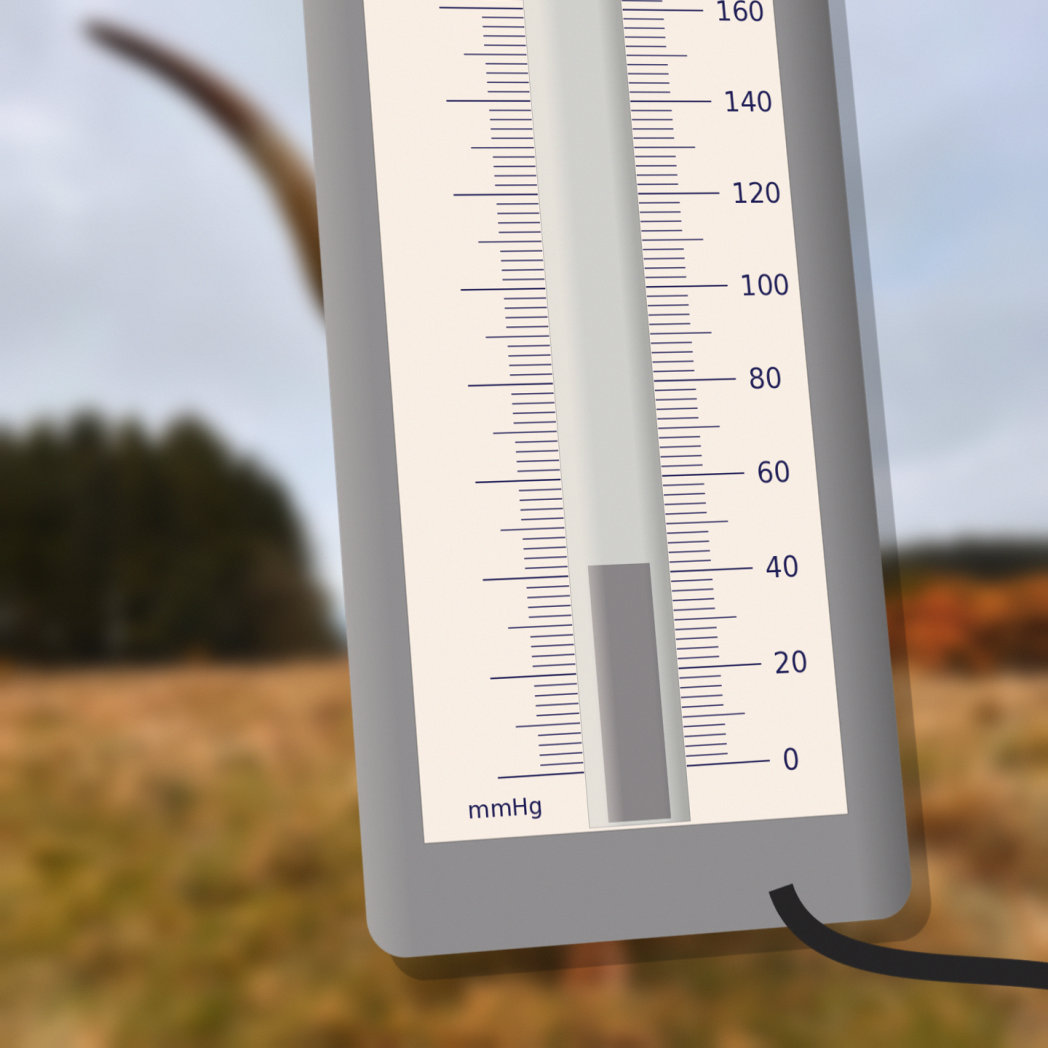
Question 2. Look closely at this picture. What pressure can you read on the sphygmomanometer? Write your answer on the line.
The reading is 42 mmHg
